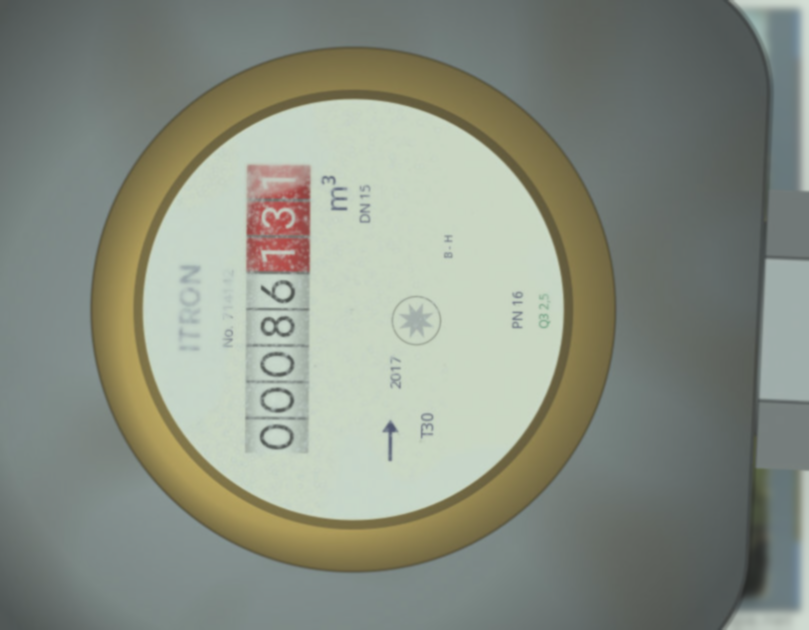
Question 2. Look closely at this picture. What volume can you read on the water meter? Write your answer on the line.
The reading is 86.131 m³
